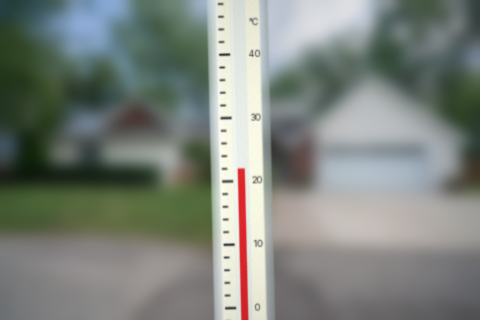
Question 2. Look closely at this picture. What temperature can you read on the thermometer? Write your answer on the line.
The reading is 22 °C
